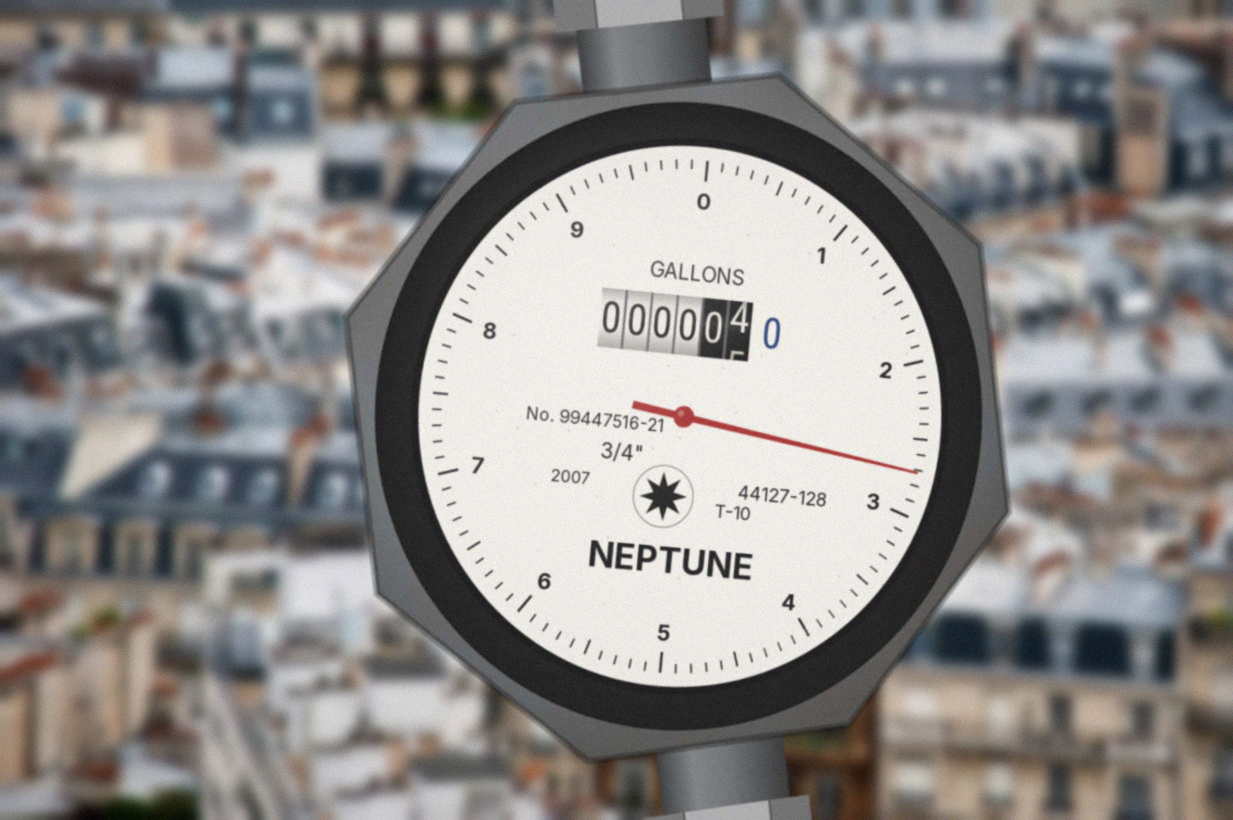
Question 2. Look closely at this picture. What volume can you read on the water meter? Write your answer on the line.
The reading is 42.7 gal
